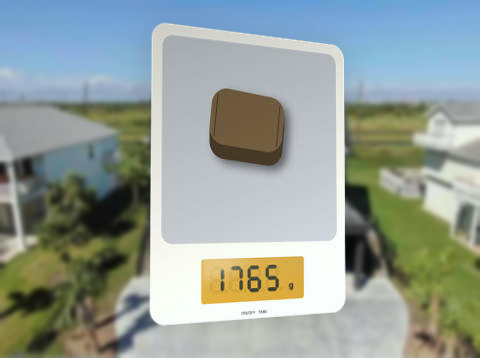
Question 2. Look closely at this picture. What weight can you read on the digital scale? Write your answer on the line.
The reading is 1765 g
